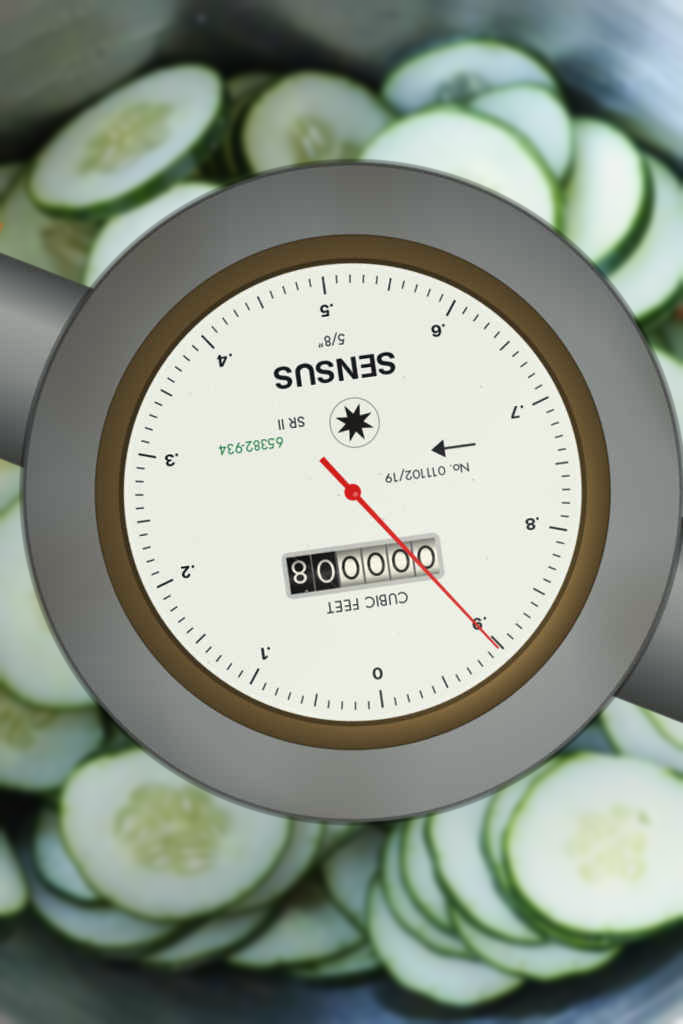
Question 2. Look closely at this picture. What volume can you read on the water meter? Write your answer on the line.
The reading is 7.90 ft³
